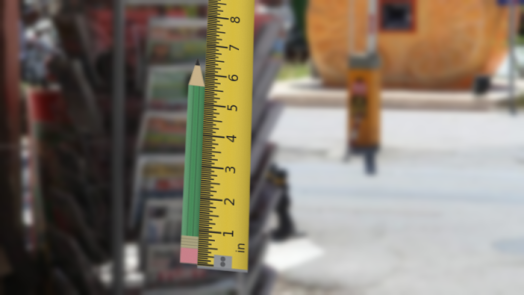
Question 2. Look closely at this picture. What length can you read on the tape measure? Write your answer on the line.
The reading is 6.5 in
